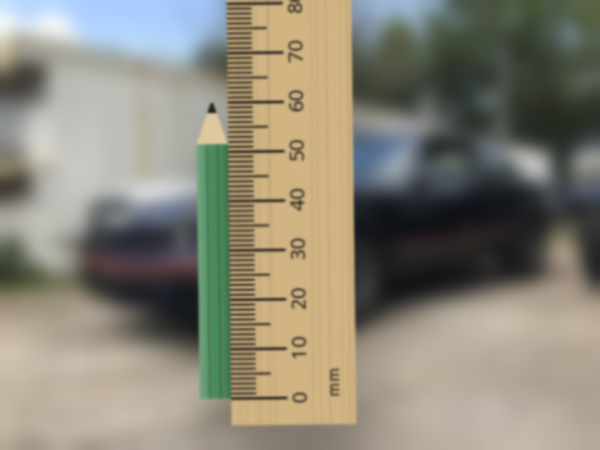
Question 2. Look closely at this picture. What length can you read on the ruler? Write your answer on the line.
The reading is 60 mm
